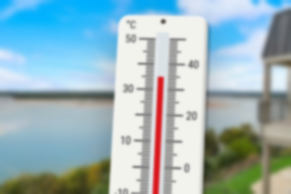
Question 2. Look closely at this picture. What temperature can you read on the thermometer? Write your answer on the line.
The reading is 35 °C
